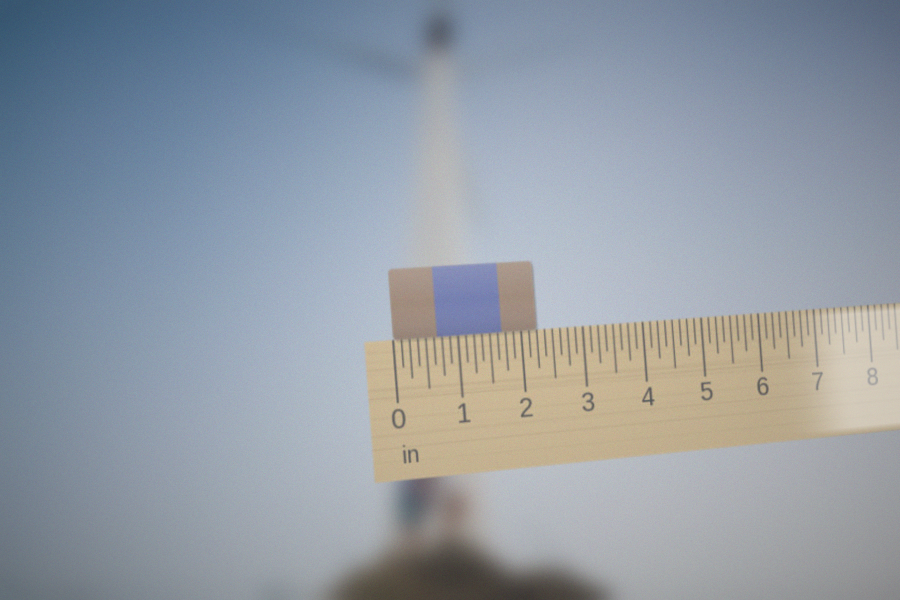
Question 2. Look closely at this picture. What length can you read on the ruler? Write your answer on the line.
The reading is 2.25 in
